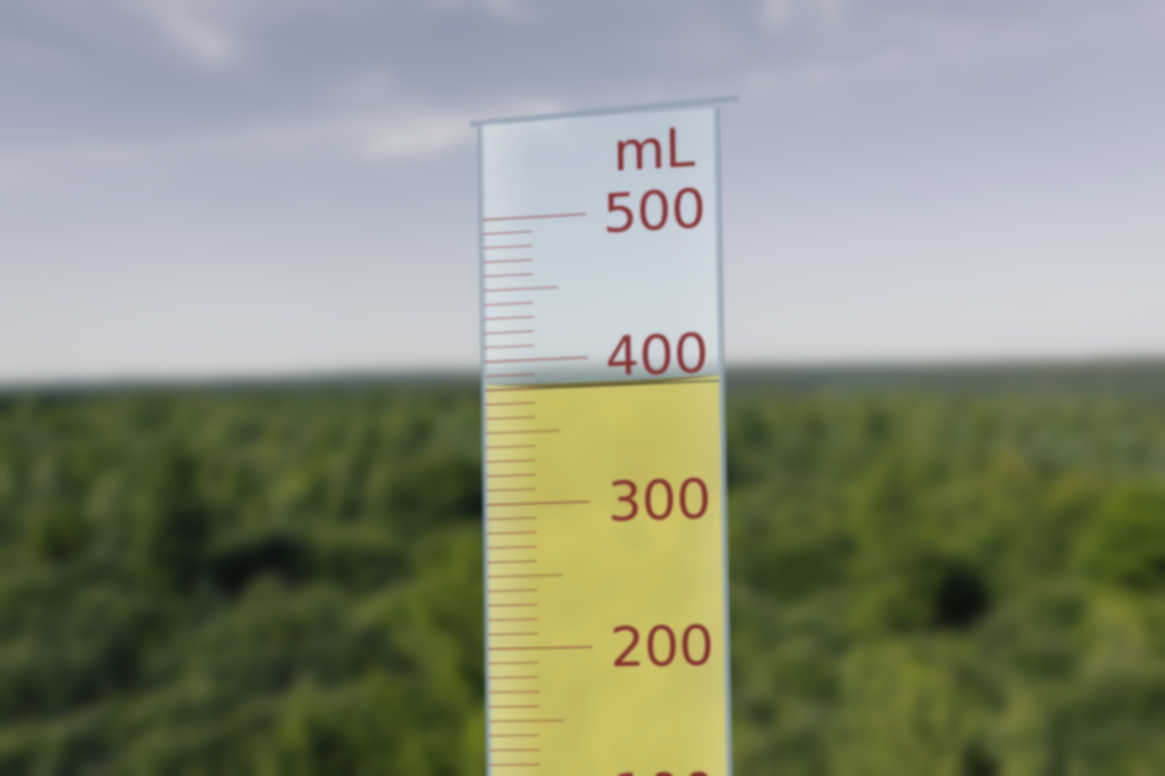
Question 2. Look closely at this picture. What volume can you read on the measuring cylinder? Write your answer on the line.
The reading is 380 mL
